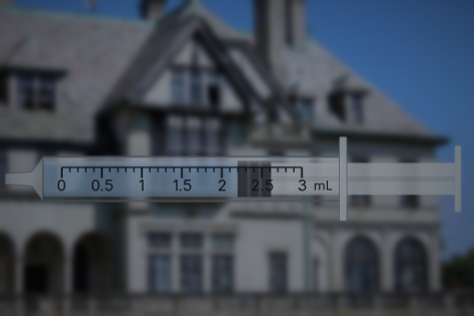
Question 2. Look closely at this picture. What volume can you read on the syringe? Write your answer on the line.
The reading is 2.2 mL
